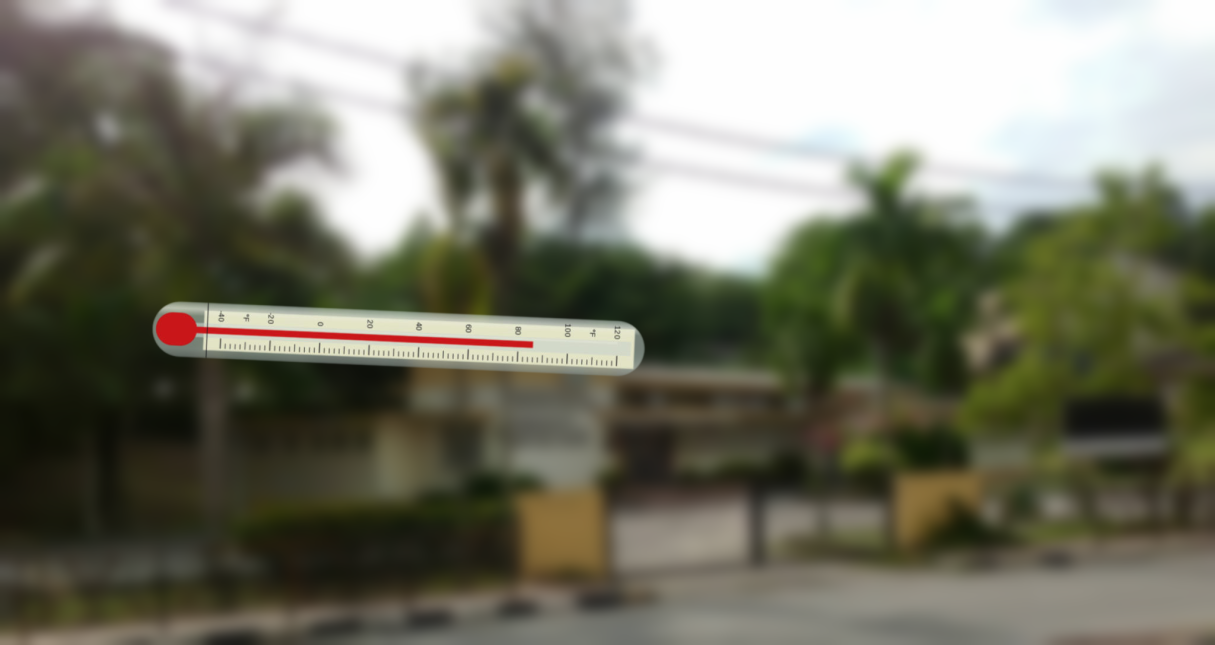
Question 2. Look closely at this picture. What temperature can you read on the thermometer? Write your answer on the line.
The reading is 86 °F
